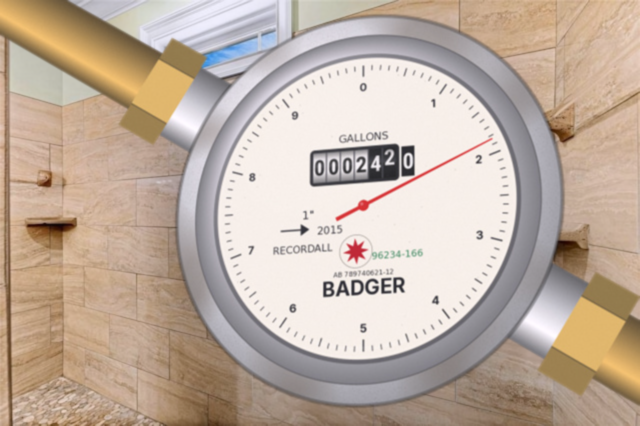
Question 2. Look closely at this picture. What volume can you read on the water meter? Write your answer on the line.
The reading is 2421.8 gal
